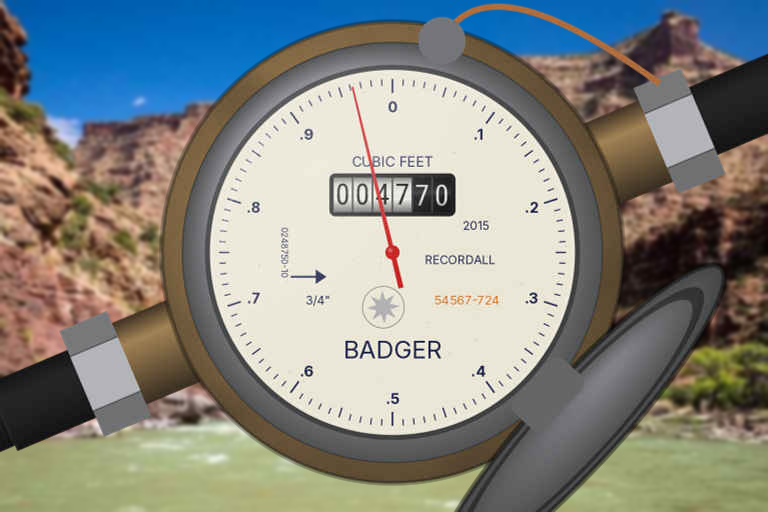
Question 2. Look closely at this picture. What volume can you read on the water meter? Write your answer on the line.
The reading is 4769.96 ft³
